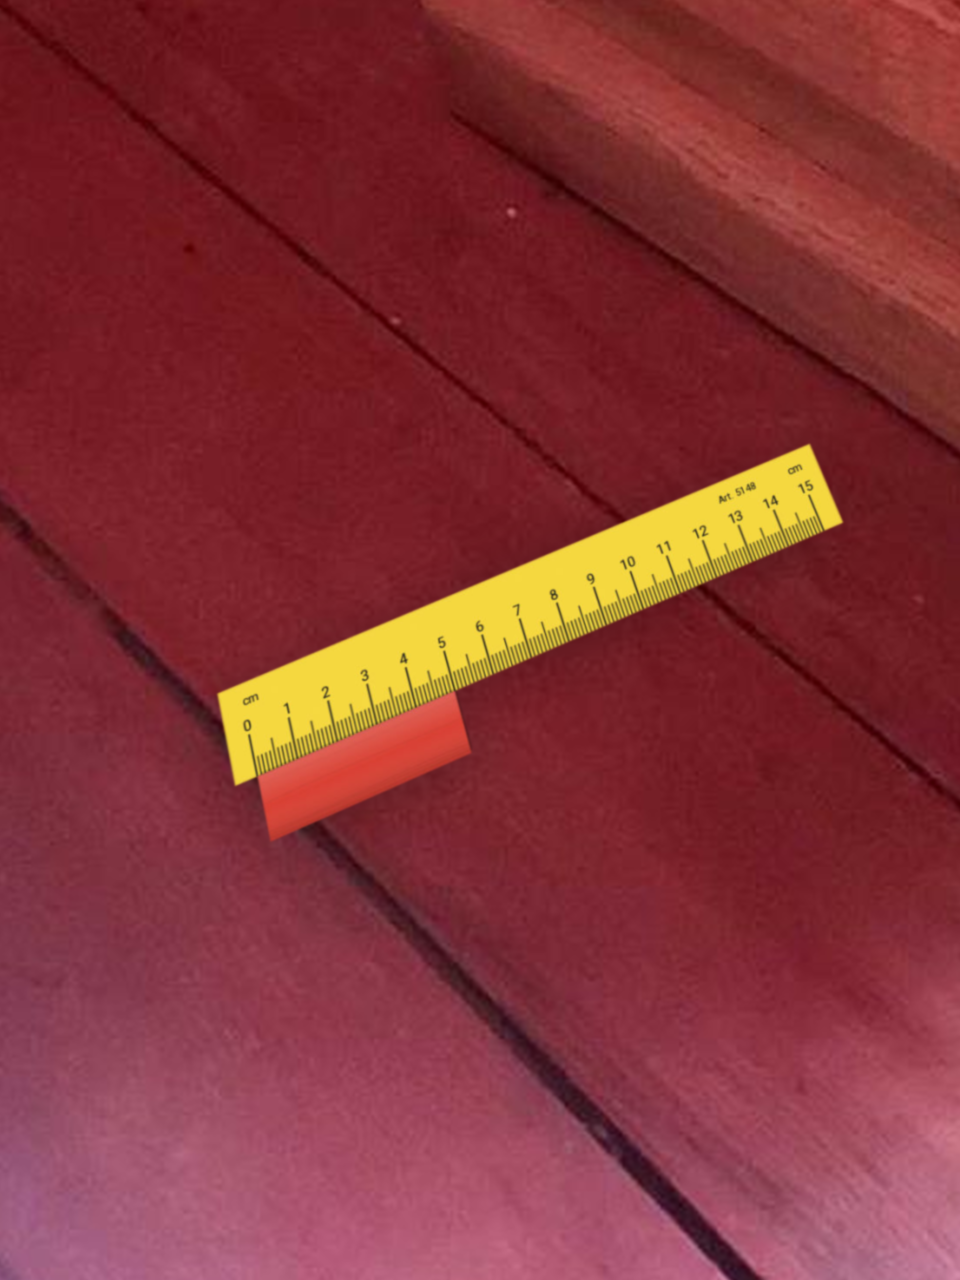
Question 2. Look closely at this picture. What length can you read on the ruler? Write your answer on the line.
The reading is 5 cm
